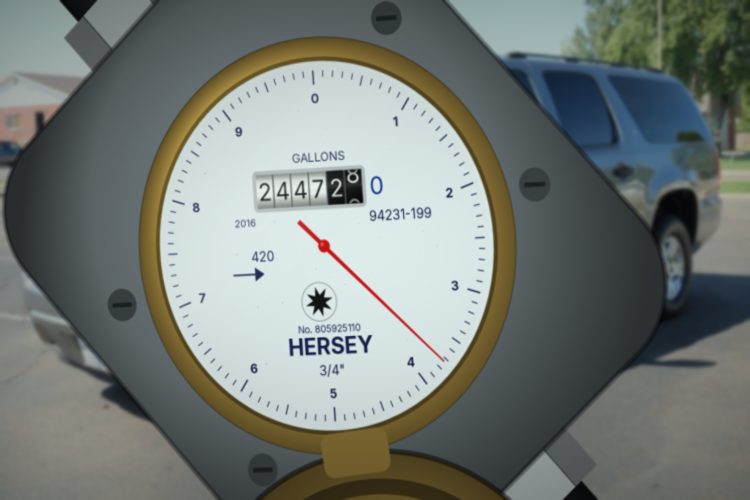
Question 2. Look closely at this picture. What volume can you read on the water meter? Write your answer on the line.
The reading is 2447283.7 gal
